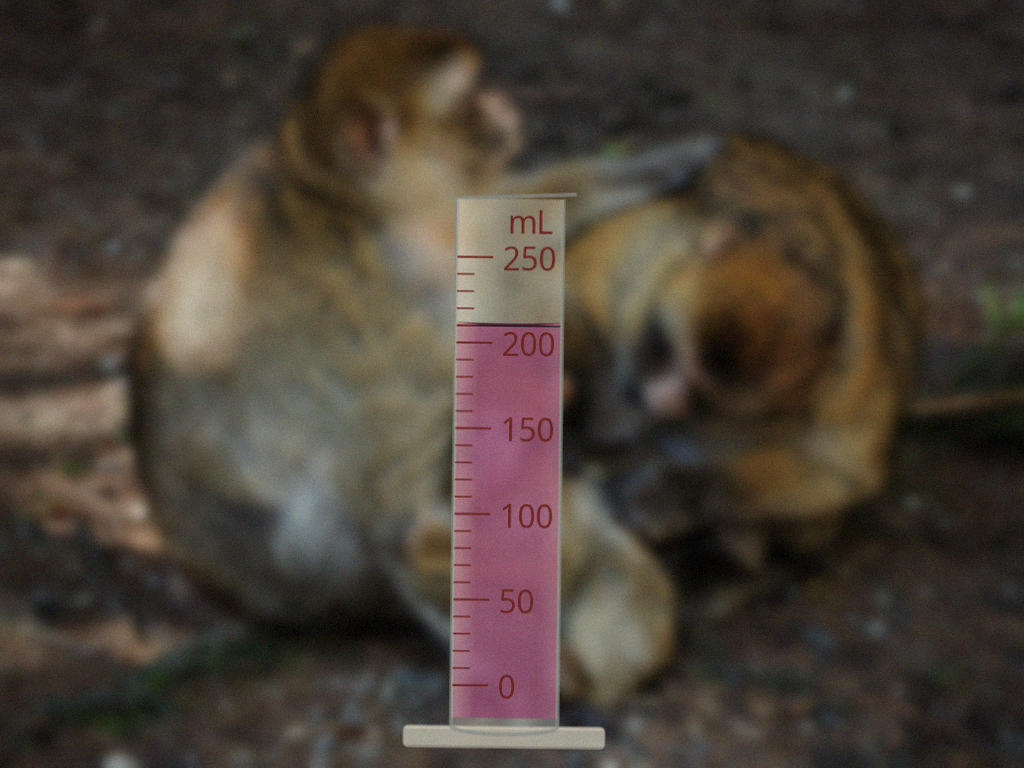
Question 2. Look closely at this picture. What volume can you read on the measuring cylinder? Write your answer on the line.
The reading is 210 mL
